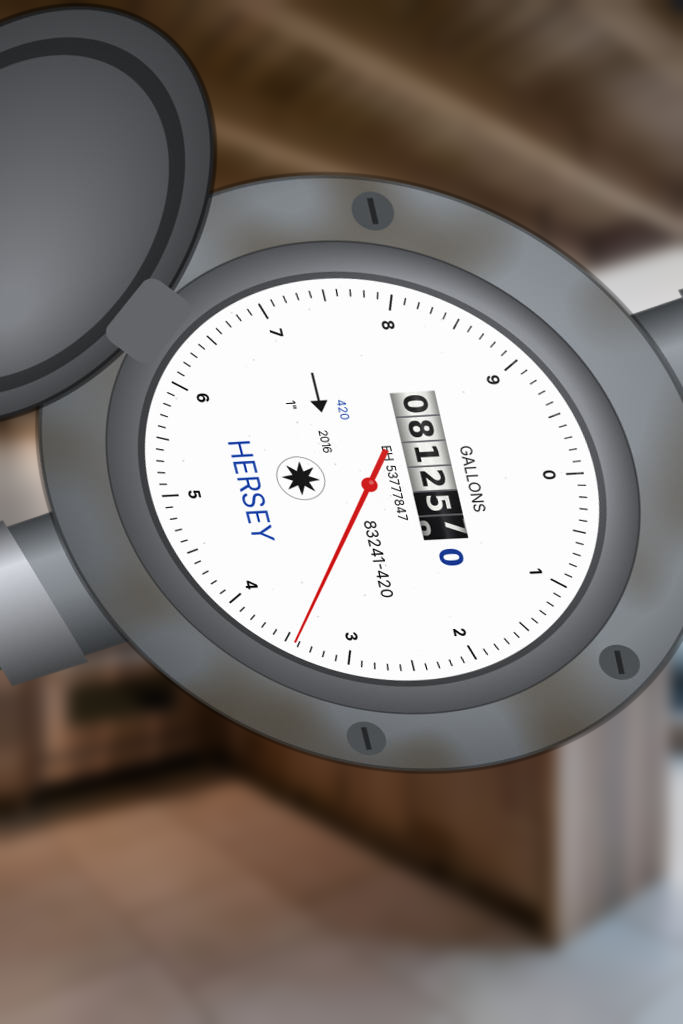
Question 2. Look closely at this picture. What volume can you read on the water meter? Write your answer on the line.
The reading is 812573.4 gal
